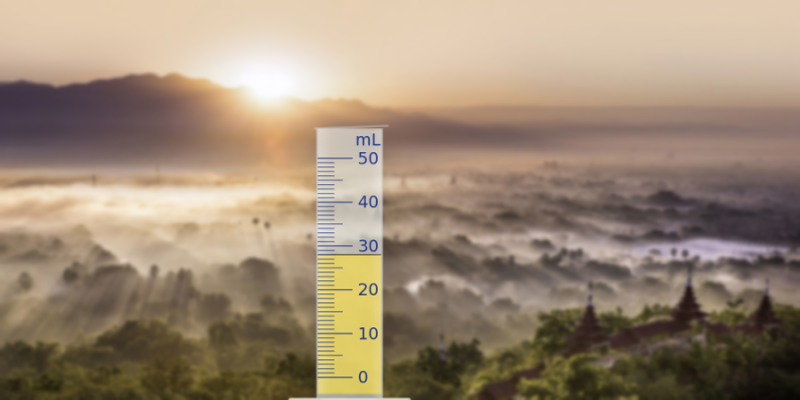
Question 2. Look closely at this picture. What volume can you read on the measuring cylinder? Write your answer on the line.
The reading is 28 mL
